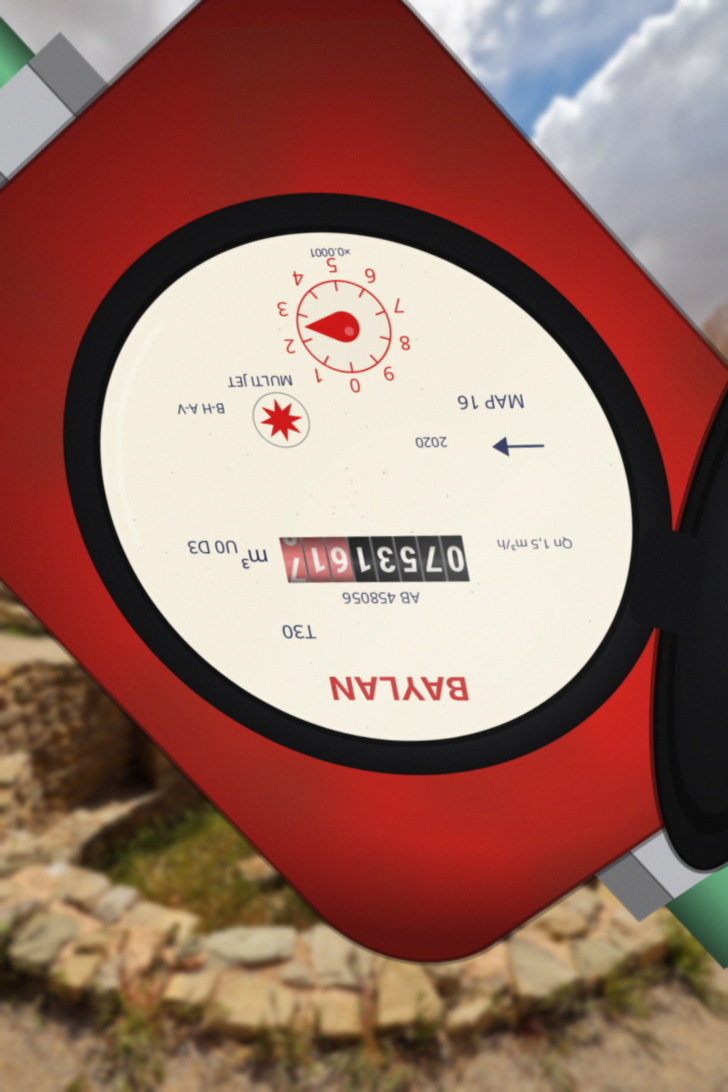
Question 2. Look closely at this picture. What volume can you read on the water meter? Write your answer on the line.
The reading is 7531.6172 m³
